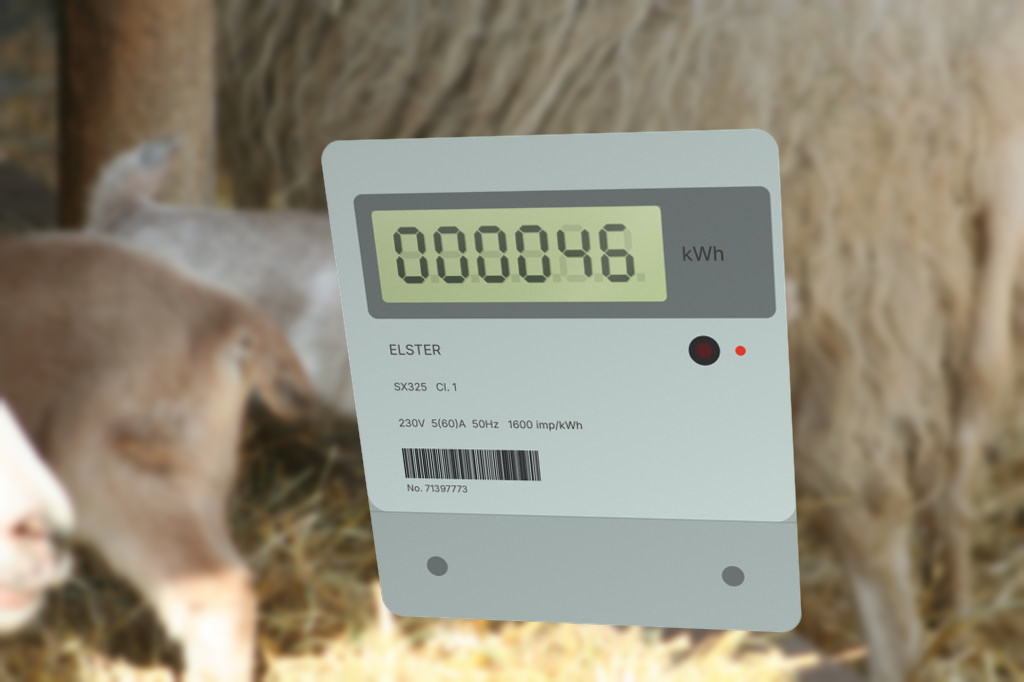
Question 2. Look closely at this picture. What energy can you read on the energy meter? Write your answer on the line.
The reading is 46 kWh
